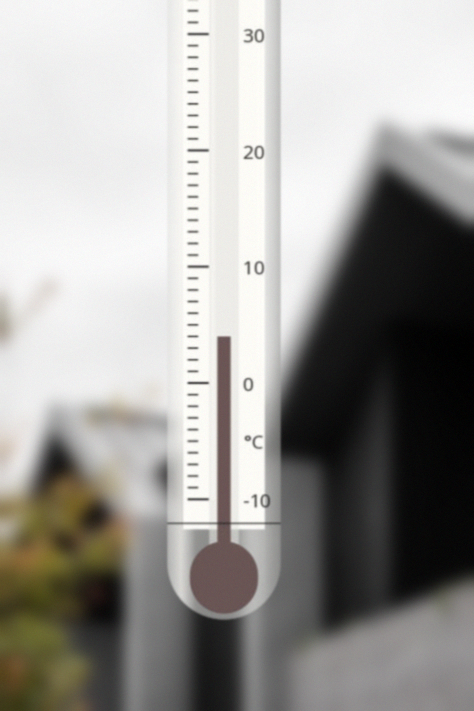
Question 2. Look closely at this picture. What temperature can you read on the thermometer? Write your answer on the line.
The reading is 4 °C
